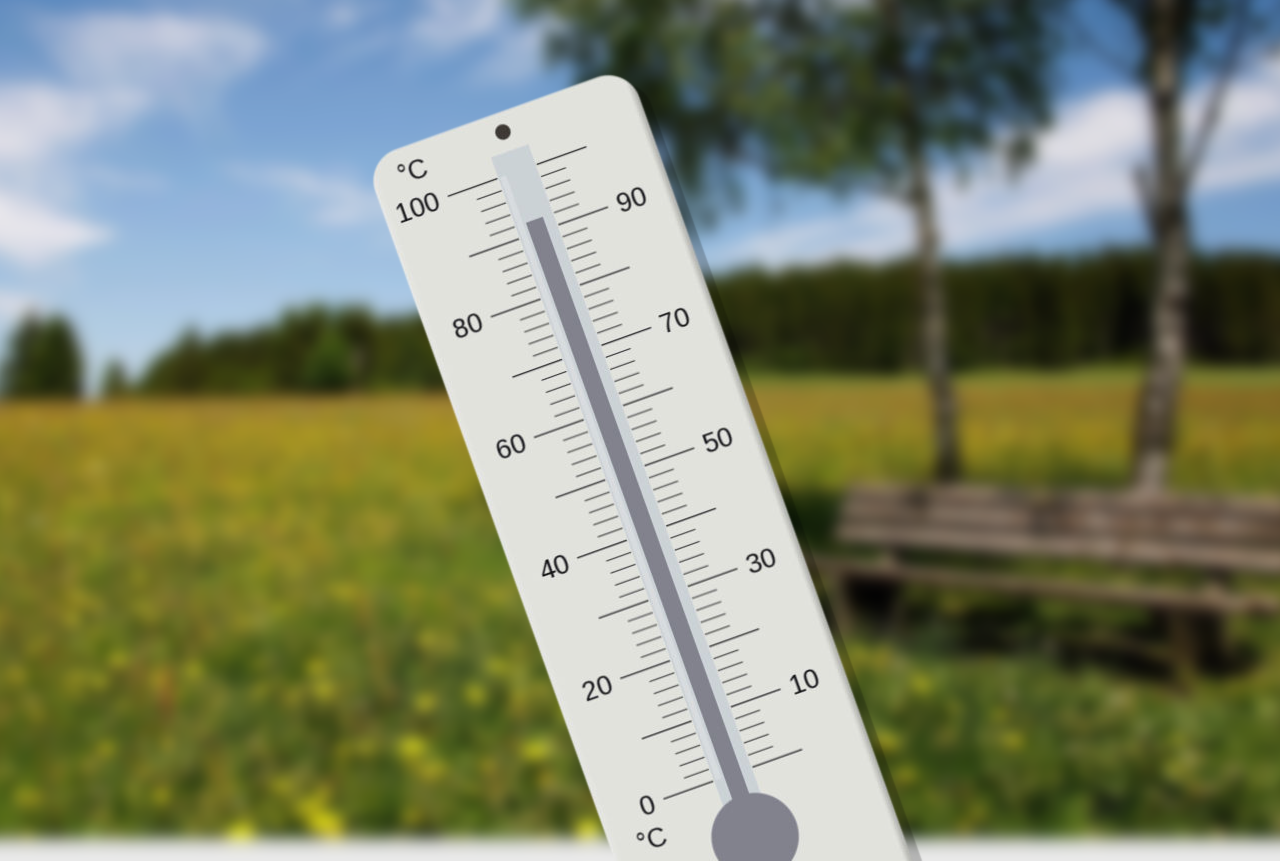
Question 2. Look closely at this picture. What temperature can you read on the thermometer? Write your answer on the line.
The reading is 92 °C
